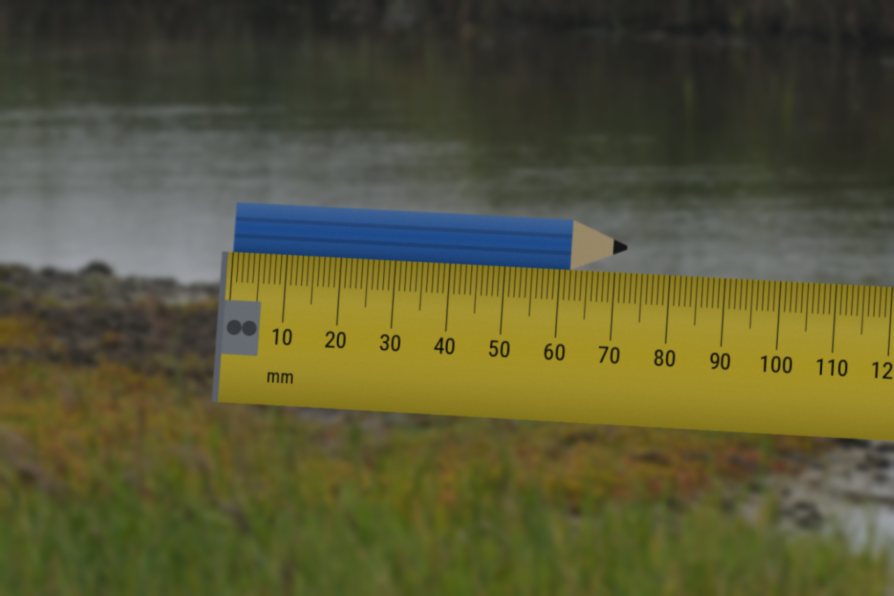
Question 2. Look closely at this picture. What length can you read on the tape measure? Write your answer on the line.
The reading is 72 mm
